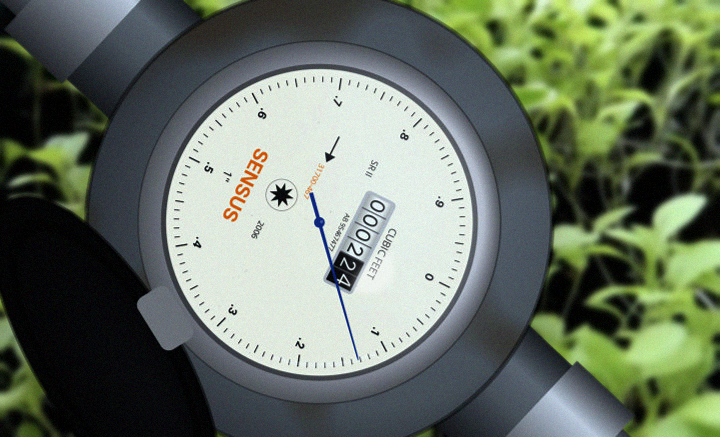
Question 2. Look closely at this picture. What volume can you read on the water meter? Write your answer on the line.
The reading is 224.13 ft³
